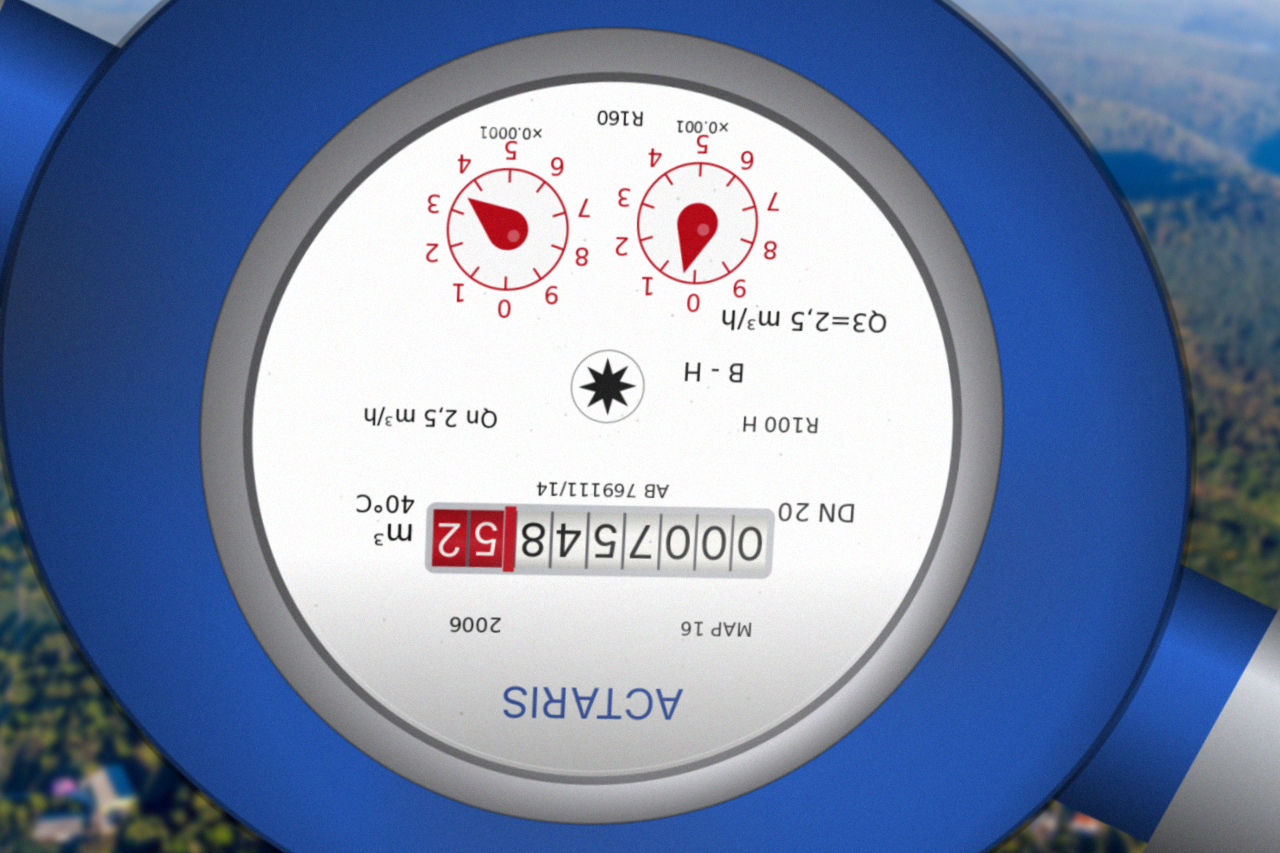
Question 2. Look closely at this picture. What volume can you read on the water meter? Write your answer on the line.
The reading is 7548.5203 m³
